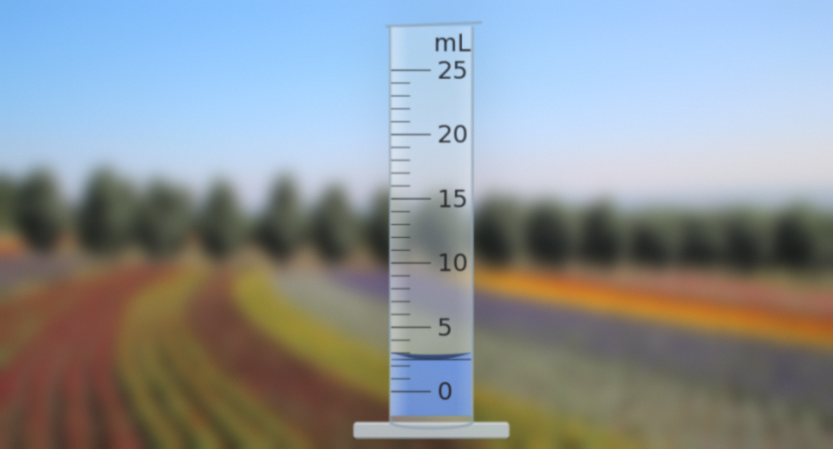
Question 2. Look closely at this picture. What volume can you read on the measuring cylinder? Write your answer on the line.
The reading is 2.5 mL
